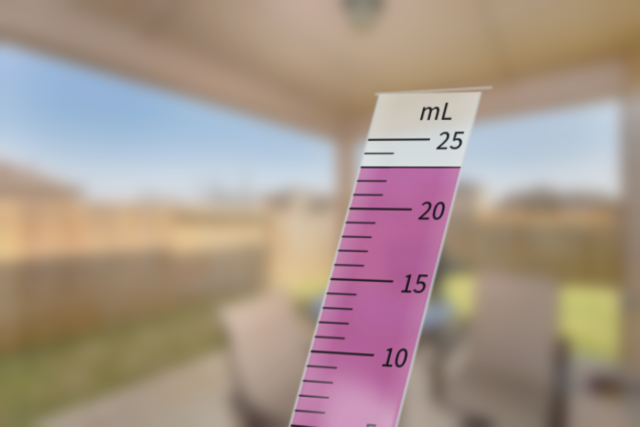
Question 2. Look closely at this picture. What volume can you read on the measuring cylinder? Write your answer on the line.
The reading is 23 mL
